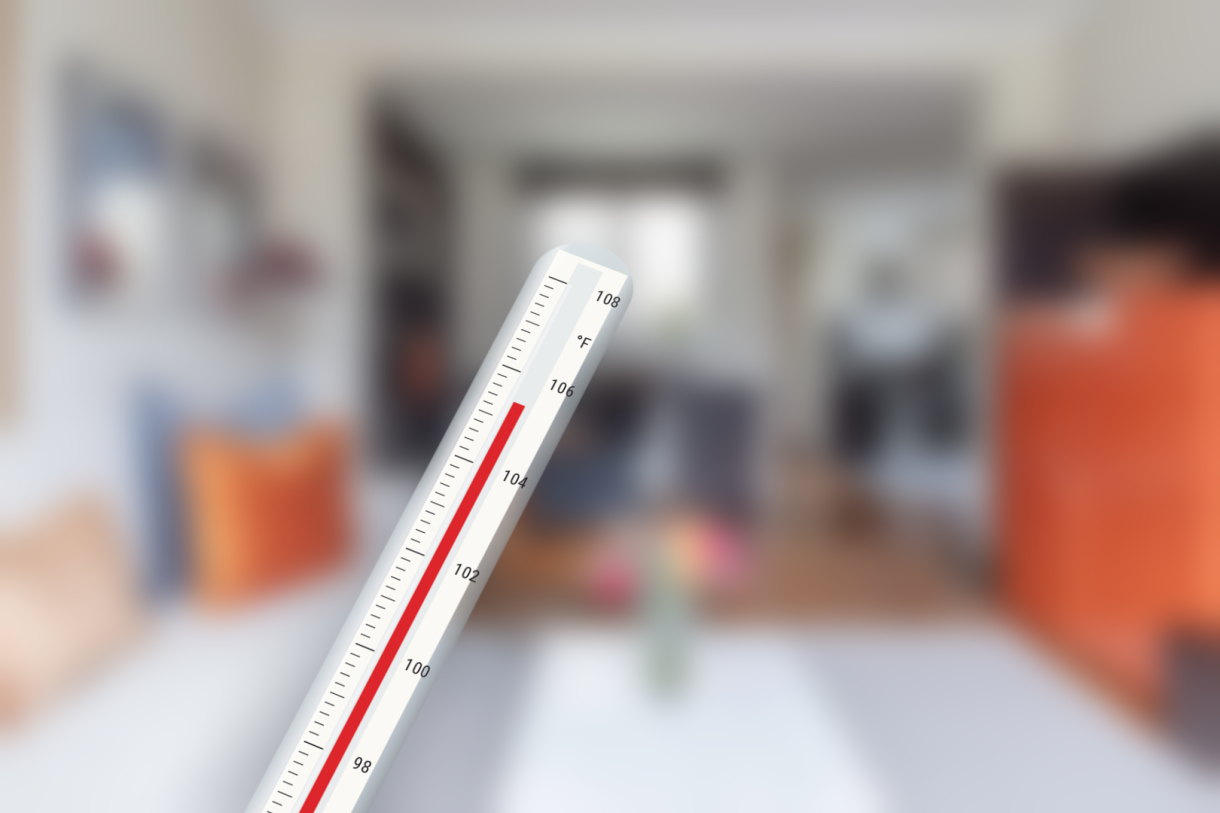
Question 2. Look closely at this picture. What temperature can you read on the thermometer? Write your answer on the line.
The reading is 105.4 °F
